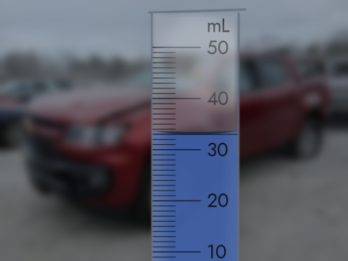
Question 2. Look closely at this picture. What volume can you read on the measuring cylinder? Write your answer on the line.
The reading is 33 mL
